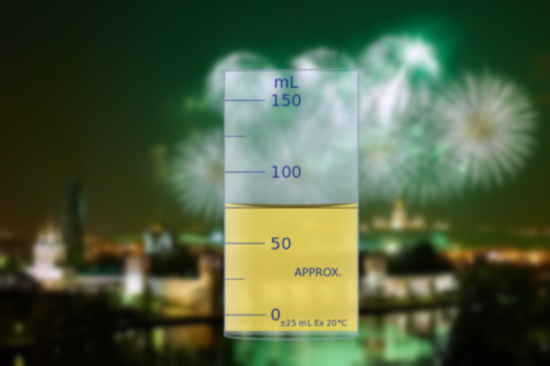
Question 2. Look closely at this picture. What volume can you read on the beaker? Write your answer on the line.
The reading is 75 mL
